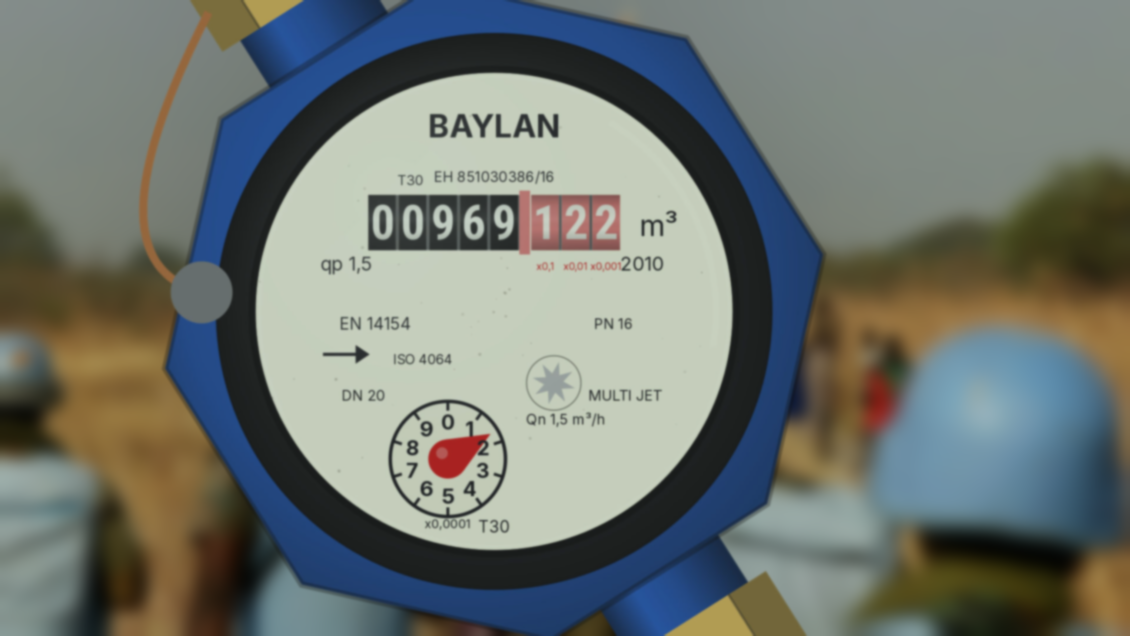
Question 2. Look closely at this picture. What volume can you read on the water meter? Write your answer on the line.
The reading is 969.1221 m³
